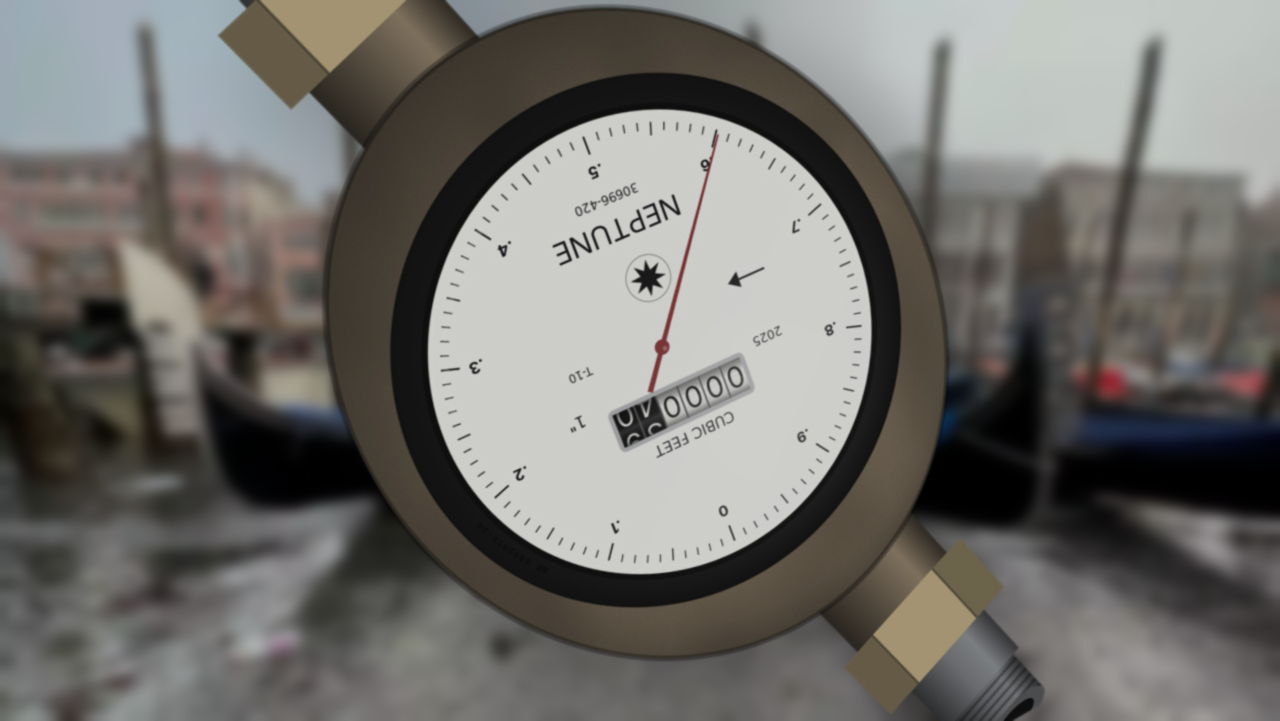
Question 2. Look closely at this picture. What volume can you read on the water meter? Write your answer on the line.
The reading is 39.60 ft³
